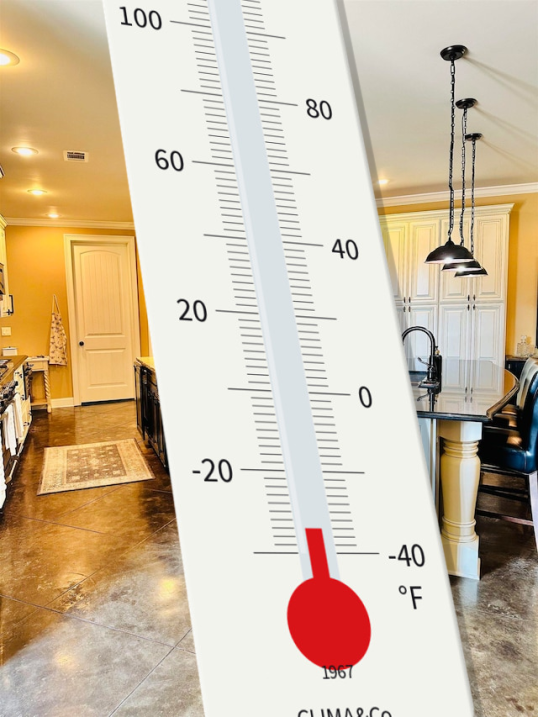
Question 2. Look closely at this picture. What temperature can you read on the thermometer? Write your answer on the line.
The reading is -34 °F
